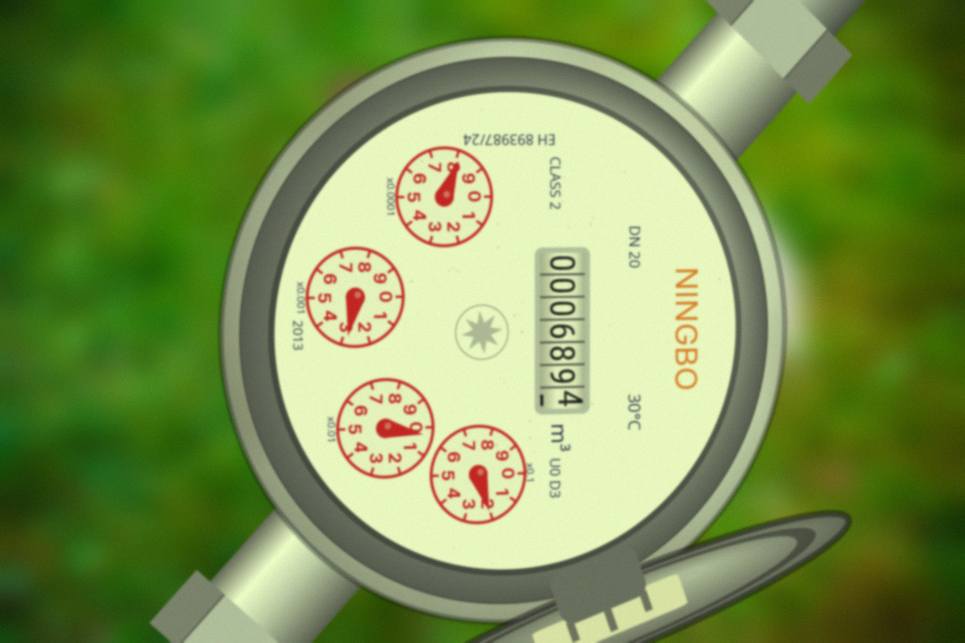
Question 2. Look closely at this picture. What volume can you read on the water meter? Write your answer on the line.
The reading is 6894.2028 m³
